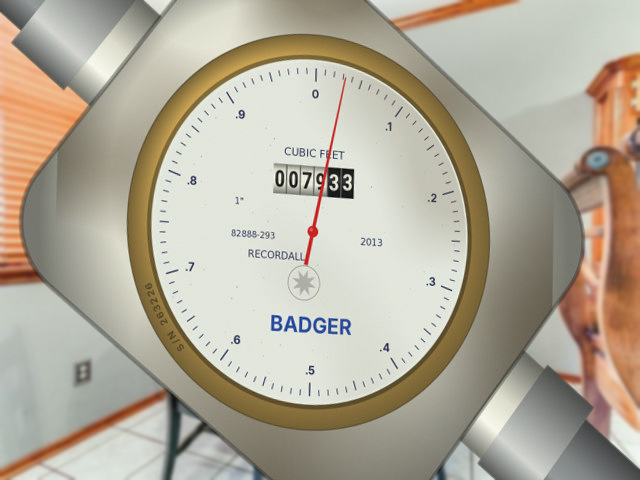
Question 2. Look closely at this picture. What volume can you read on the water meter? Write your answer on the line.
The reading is 7933.03 ft³
